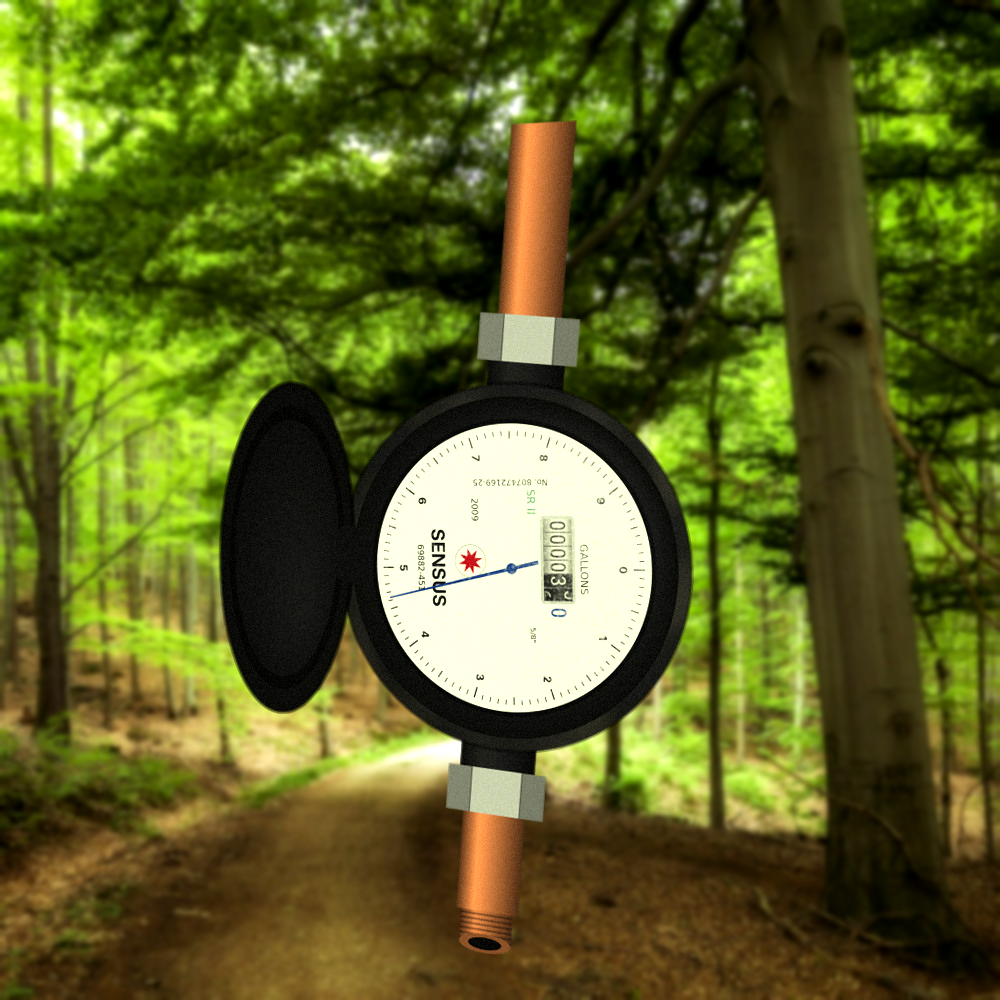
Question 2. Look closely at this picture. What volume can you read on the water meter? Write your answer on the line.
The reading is 354.6 gal
